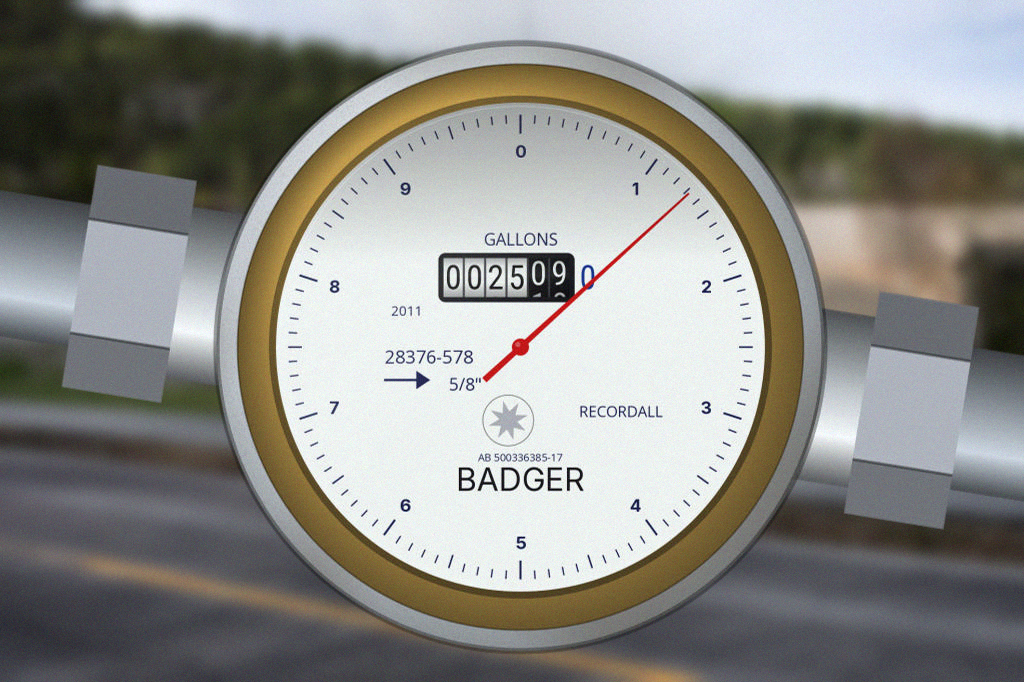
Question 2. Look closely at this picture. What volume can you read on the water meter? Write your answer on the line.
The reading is 25091.3 gal
